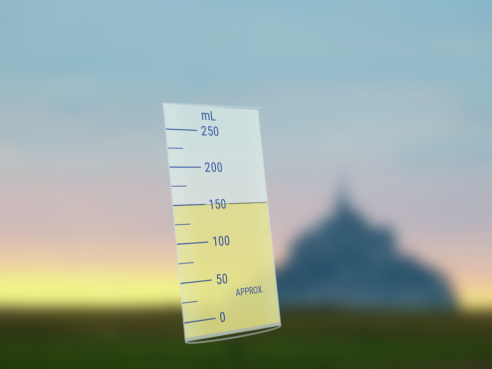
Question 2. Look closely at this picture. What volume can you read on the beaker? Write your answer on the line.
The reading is 150 mL
